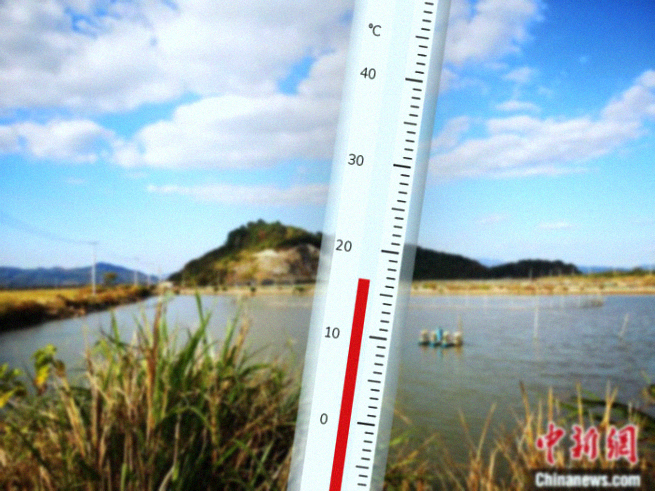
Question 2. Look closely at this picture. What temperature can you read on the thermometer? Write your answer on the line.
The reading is 16.5 °C
